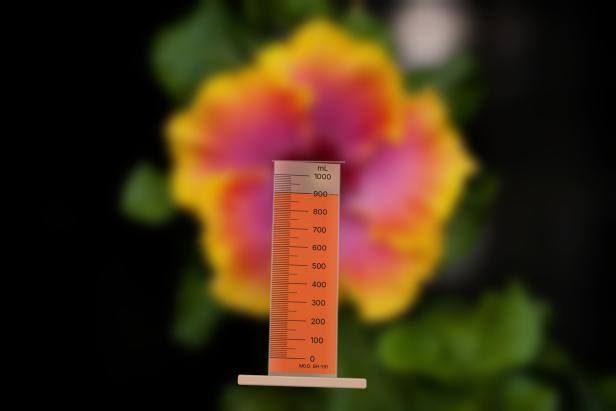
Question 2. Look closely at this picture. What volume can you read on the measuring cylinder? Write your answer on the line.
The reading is 900 mL
